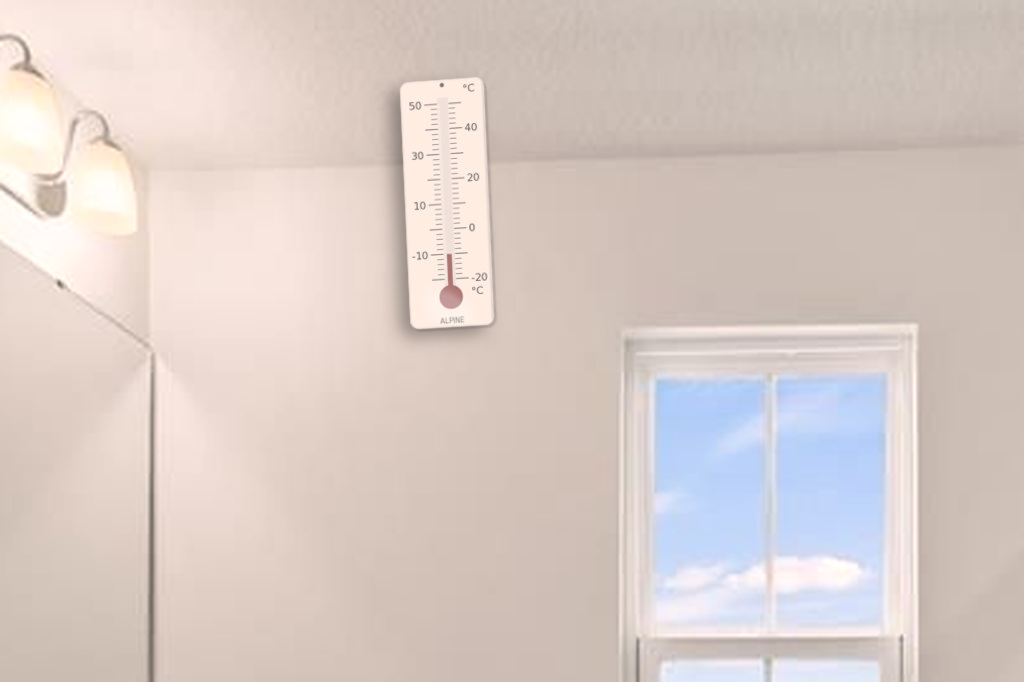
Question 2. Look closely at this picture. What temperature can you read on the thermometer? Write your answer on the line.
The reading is -10 °C
